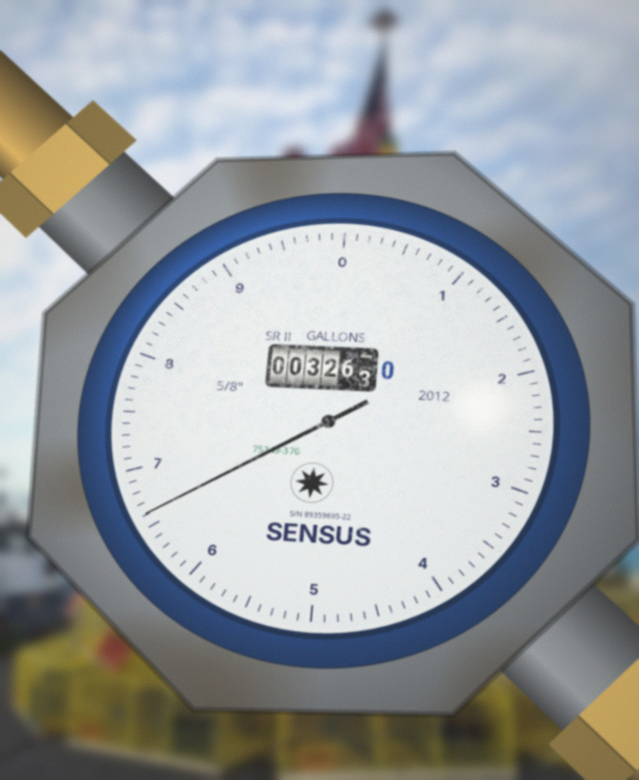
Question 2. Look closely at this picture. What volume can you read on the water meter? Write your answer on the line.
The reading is 32626.6 gal
